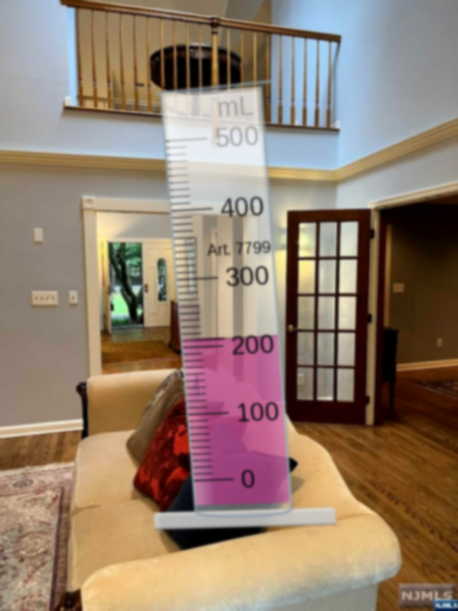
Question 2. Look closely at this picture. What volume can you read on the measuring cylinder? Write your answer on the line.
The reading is 210 mL
